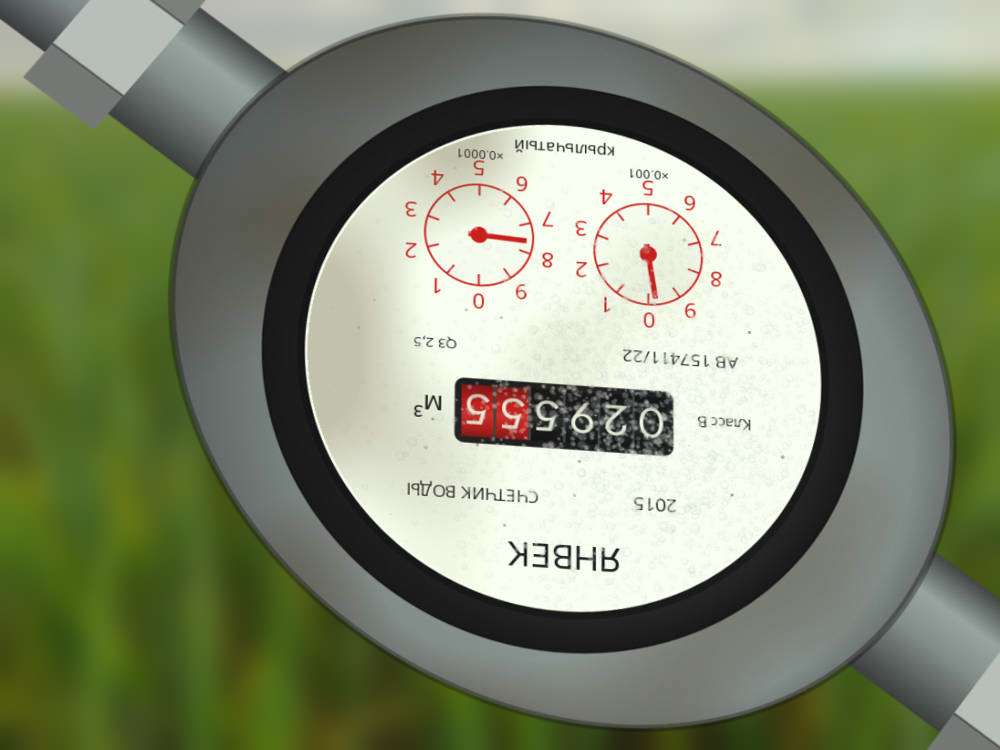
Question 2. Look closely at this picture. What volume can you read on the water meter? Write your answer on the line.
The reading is 295.5497 m³
